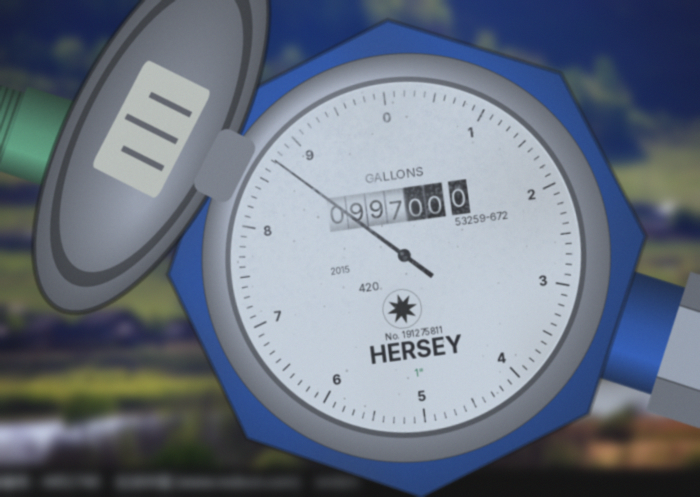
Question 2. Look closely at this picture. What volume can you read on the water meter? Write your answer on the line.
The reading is 996998.7 gal
